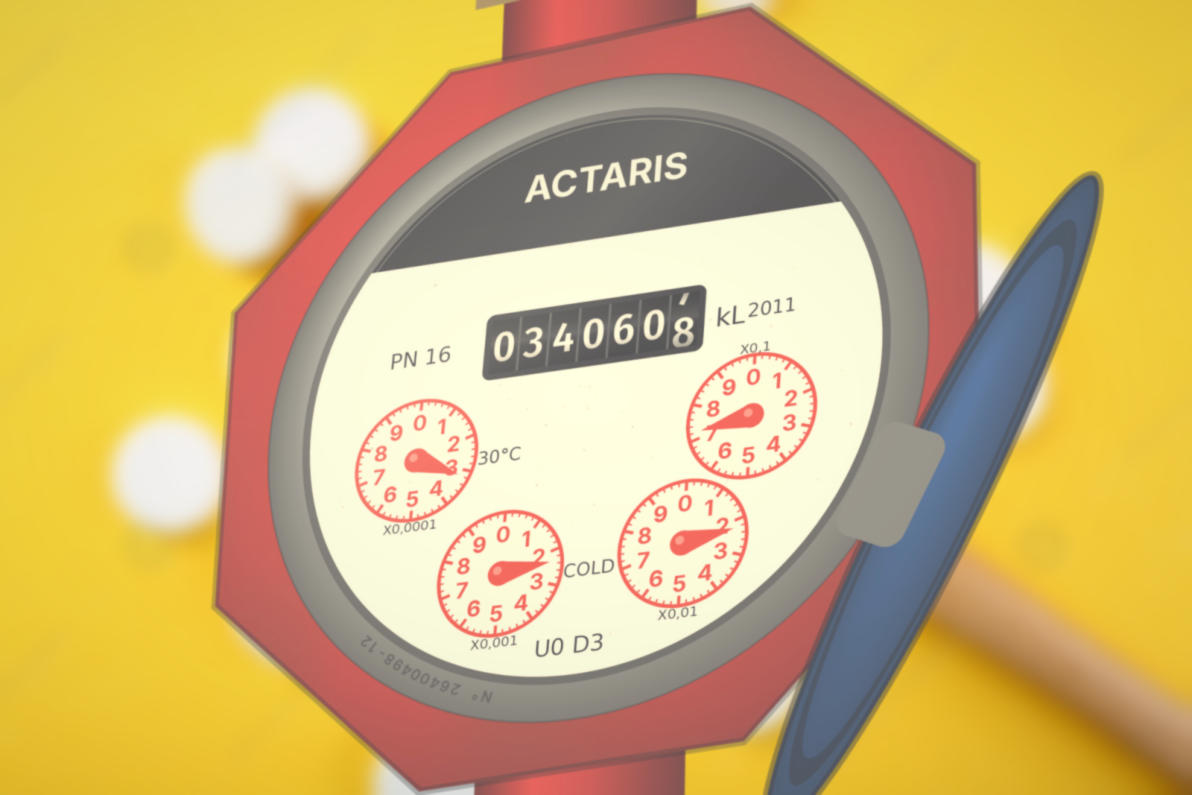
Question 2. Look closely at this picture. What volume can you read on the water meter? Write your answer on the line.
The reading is 340607.7223 kL
